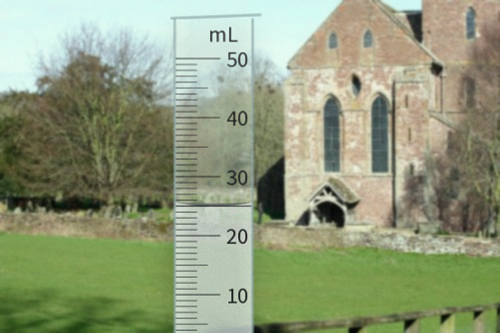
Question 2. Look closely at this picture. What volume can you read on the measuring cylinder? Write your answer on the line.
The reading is 25 mL
